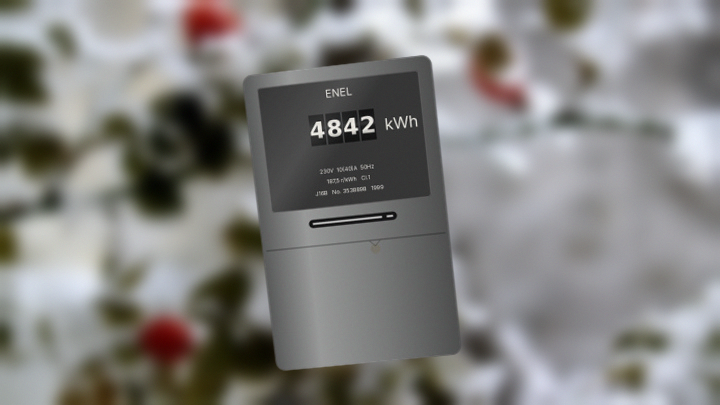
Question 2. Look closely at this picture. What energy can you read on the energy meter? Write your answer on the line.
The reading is 4842 kWh
